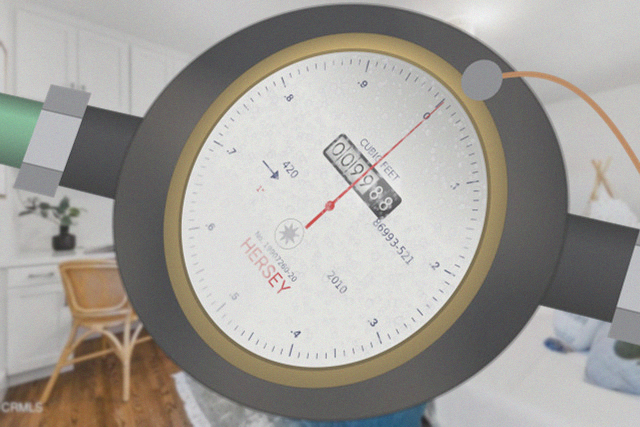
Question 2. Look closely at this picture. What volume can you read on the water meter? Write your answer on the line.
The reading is 9988.00 ft³
